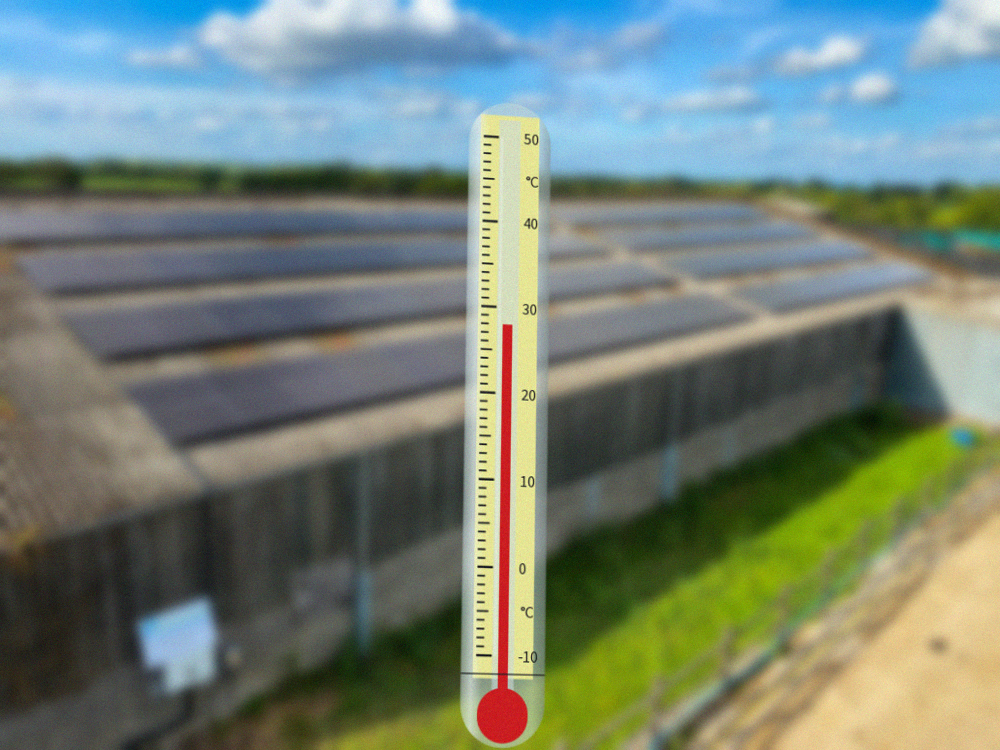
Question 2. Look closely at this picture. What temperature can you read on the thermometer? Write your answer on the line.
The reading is 28 °C
